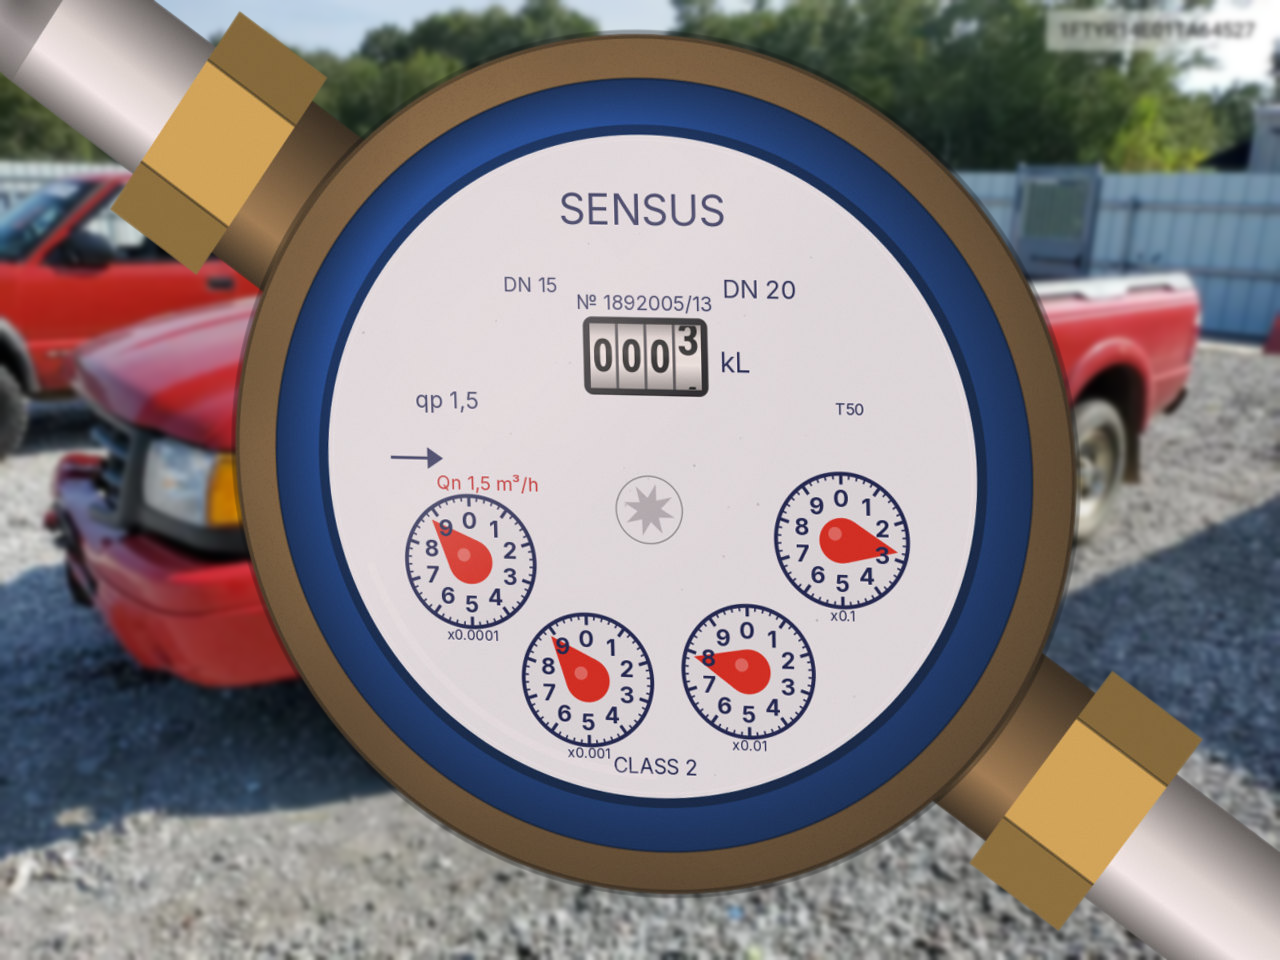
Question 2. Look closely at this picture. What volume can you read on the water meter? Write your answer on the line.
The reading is 3.2788 kL
